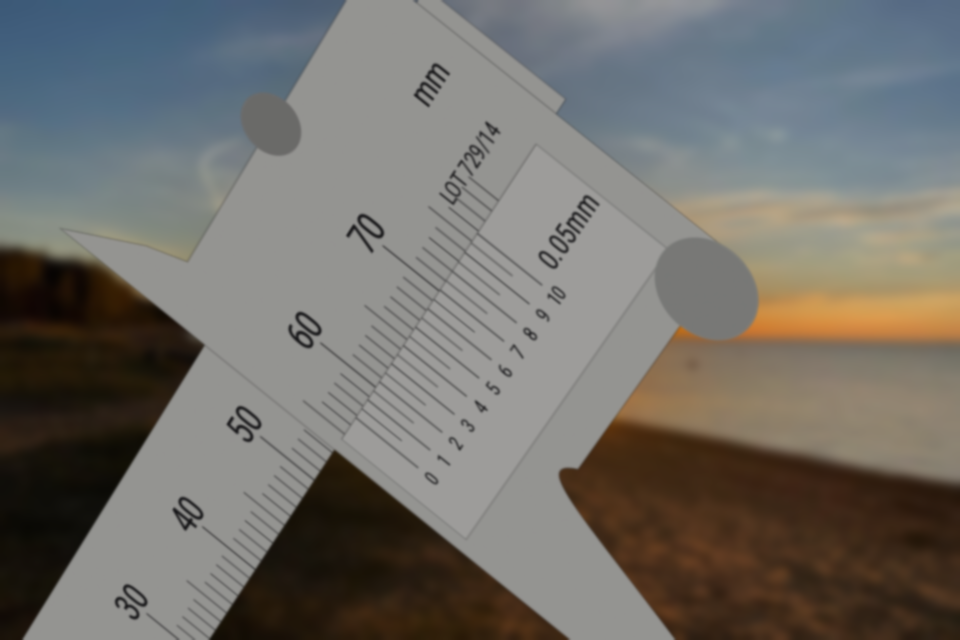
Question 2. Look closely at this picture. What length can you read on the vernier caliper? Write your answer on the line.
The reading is 56.8 mm
